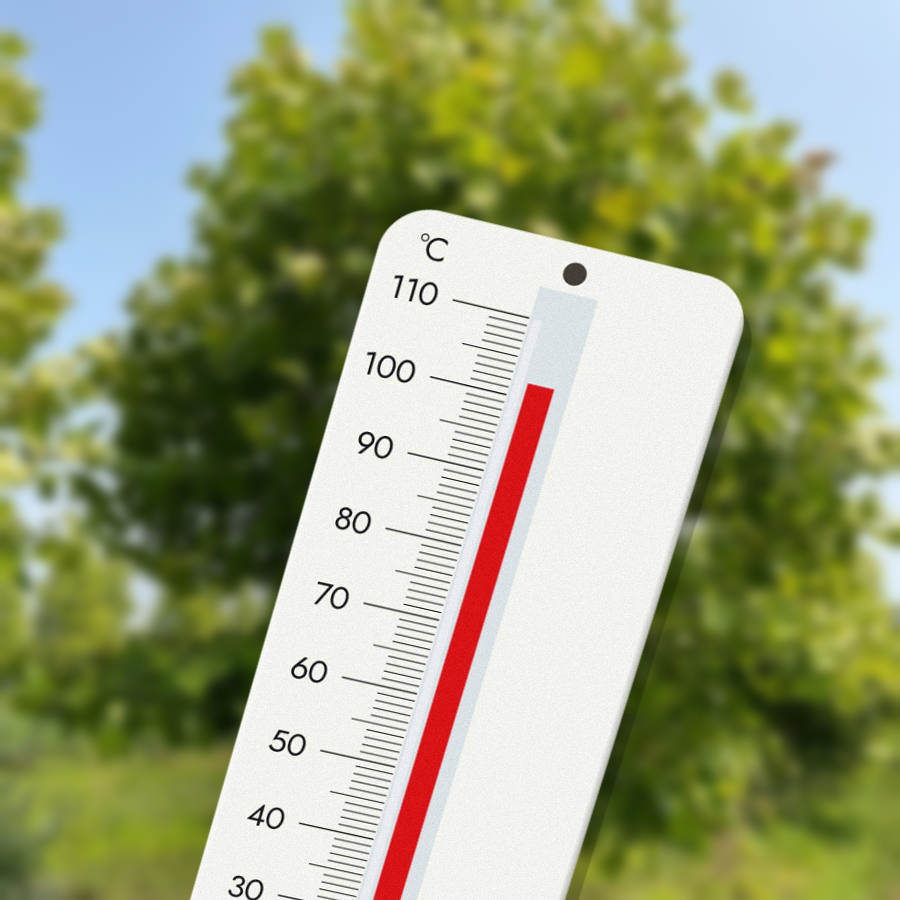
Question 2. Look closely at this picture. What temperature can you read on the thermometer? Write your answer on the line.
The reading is 102 °C
